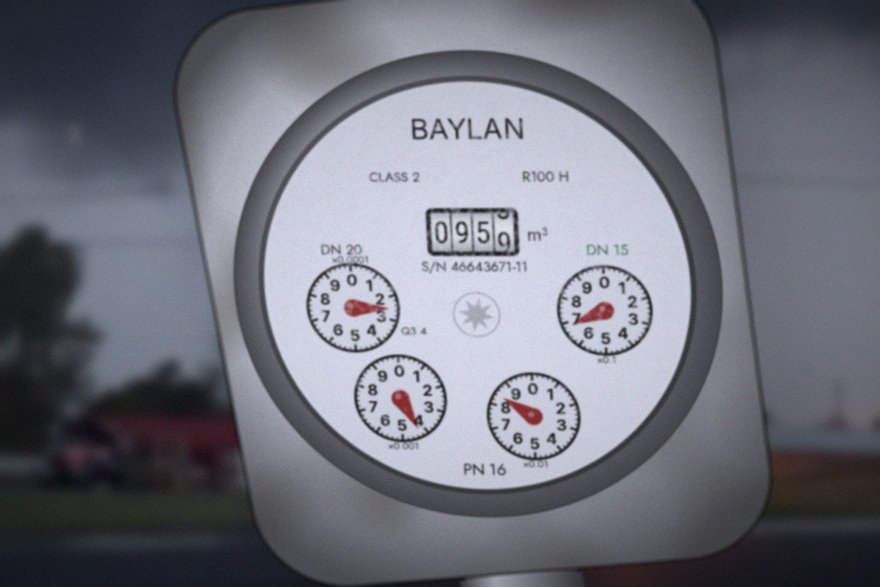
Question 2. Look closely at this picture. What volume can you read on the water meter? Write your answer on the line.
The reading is 958.6842 m³
